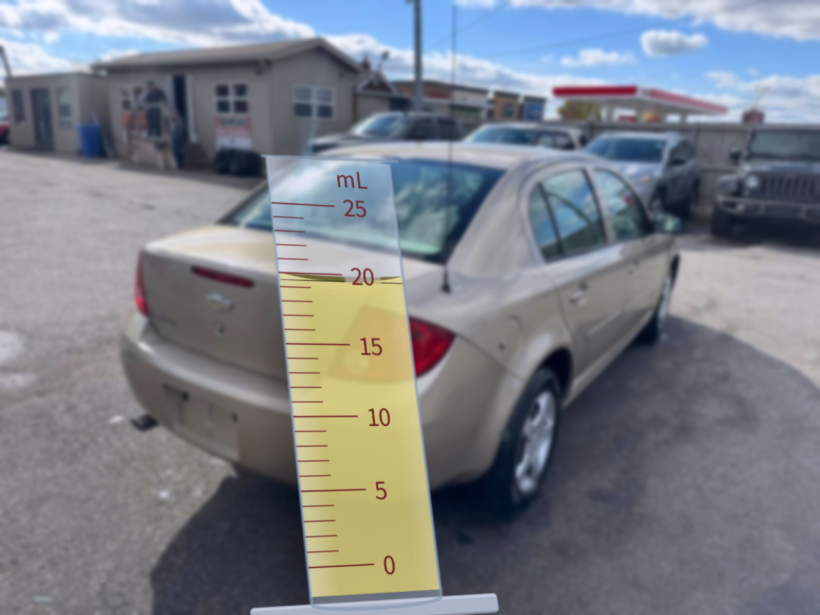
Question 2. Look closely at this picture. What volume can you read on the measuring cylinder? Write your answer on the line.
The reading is 19.5 mL
